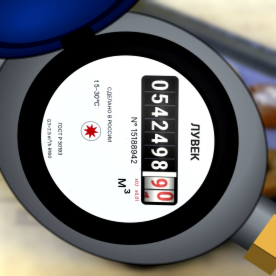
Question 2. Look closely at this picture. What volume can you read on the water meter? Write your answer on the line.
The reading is 542498.90 m³
